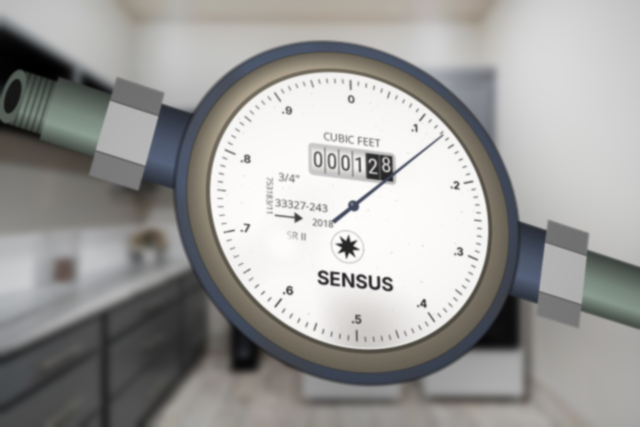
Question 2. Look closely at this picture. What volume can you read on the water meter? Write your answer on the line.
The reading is 128.13 ft³
